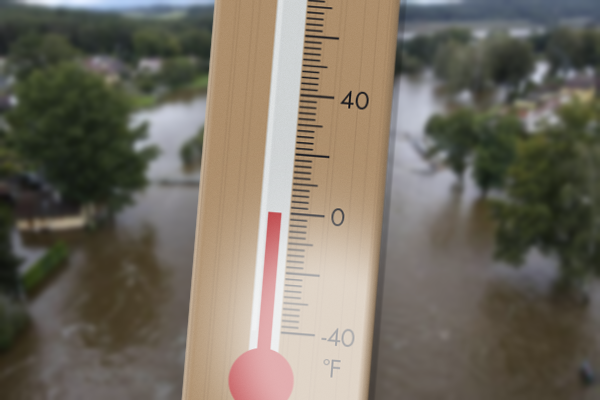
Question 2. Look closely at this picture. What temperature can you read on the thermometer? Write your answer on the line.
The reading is 0 °F
